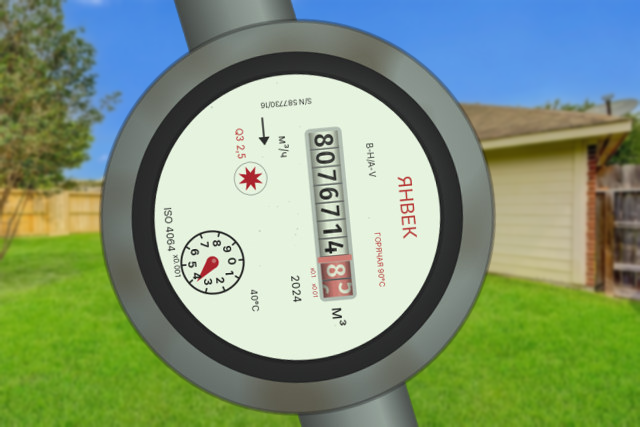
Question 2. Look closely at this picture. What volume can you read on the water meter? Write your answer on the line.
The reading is 8076714.853 m³
